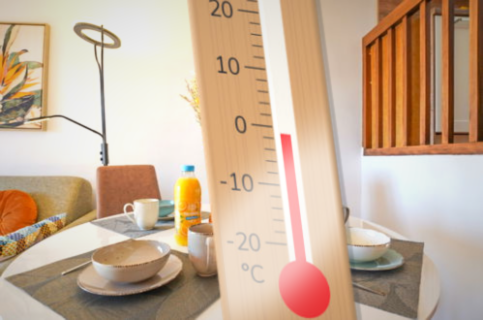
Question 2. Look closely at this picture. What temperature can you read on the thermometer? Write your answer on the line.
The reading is -1 °C
